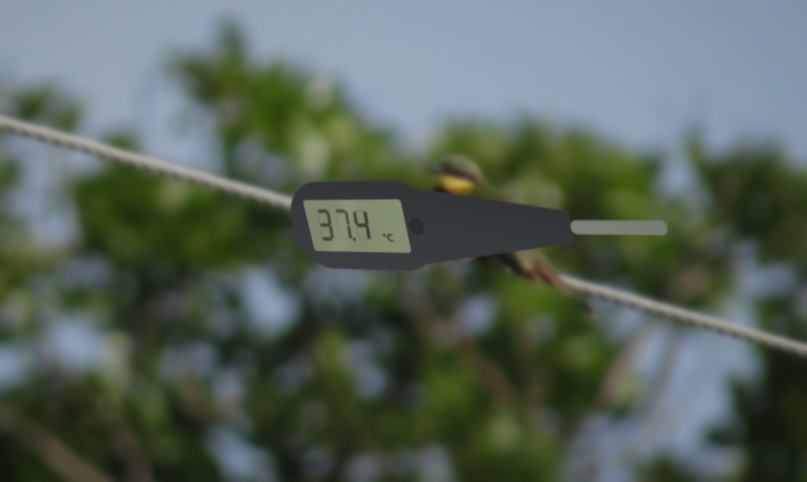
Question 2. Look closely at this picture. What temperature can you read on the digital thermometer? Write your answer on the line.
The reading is 37.4 °C
